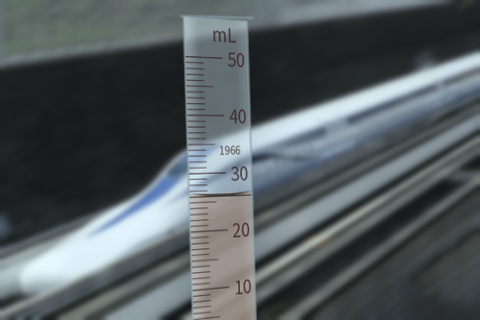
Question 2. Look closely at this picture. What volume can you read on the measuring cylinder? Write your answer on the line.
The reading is 26 mL
